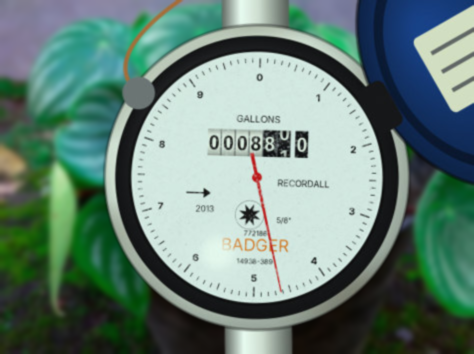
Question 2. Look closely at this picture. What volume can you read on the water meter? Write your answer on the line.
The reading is 8804.6 gal
